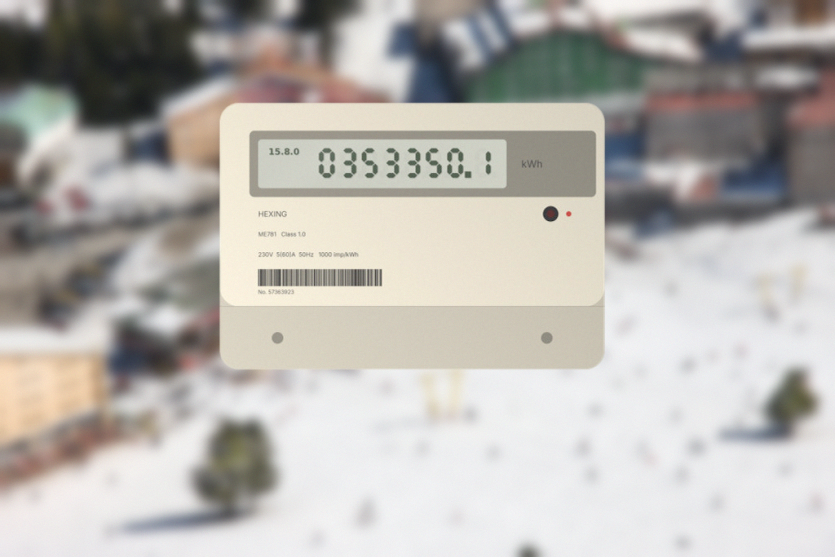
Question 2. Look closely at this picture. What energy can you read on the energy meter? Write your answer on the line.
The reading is 353350.1 kWh
